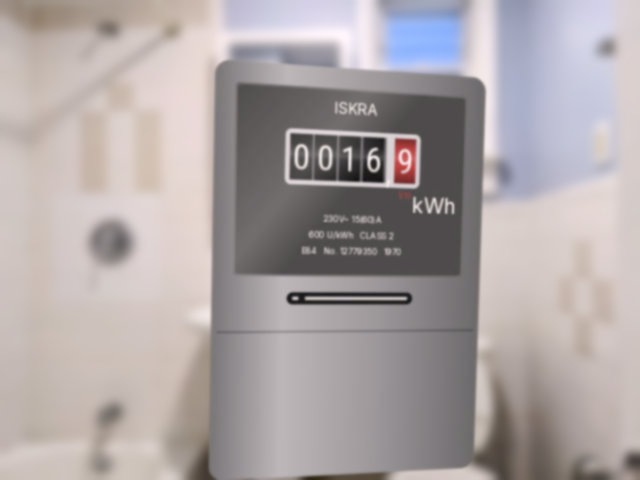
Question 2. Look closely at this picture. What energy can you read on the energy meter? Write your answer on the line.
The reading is 16.9 kWh
